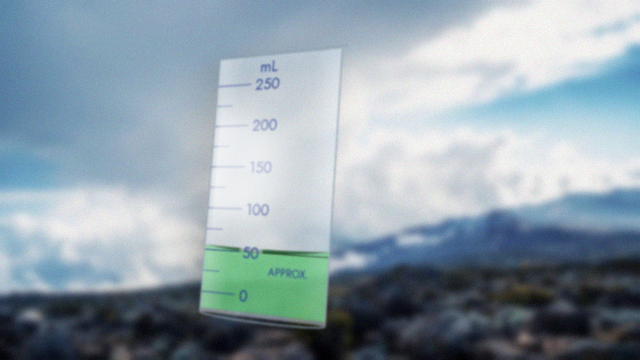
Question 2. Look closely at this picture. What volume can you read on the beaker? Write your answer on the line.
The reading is 50 mL
